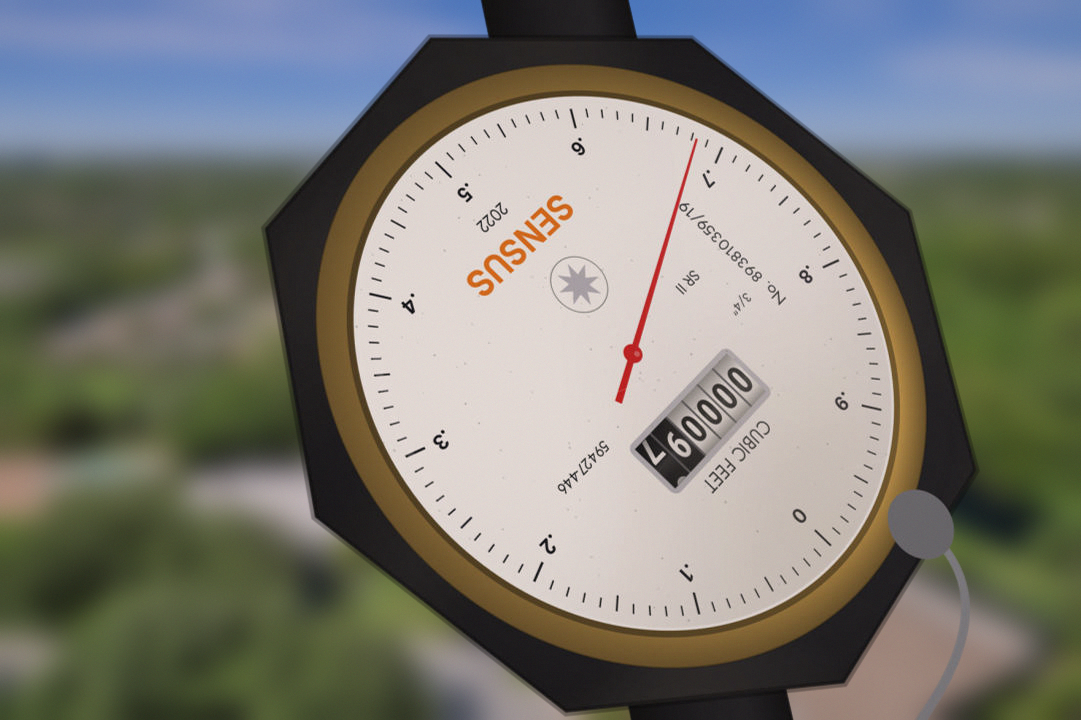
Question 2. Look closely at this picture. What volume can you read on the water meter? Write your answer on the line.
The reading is 96.68 ft³
